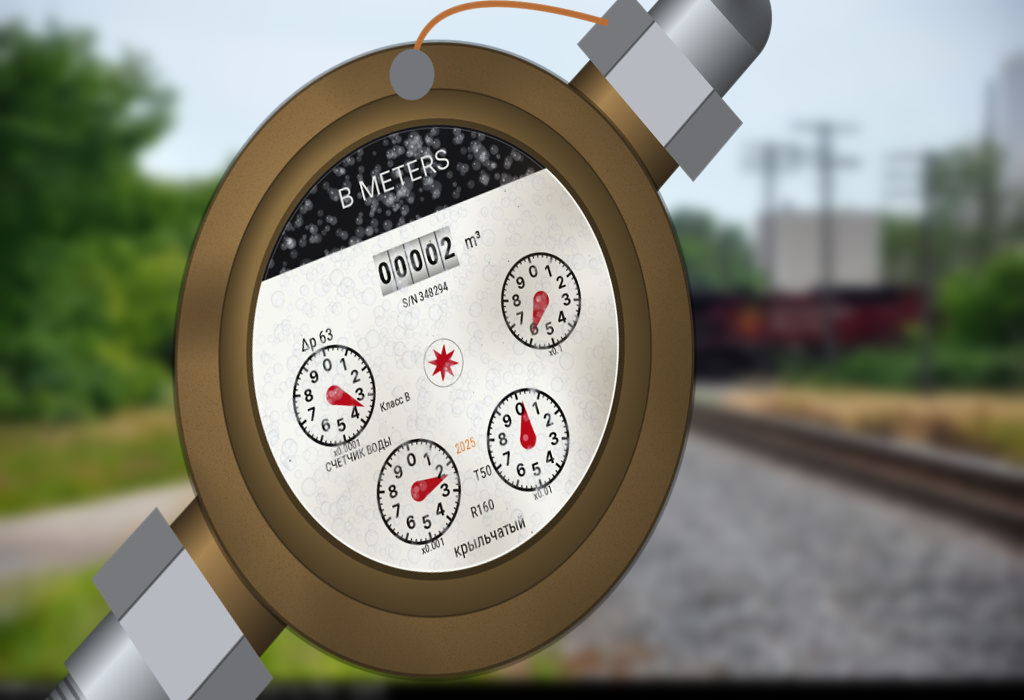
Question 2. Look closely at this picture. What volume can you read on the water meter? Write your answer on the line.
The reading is 2.6023 m³
